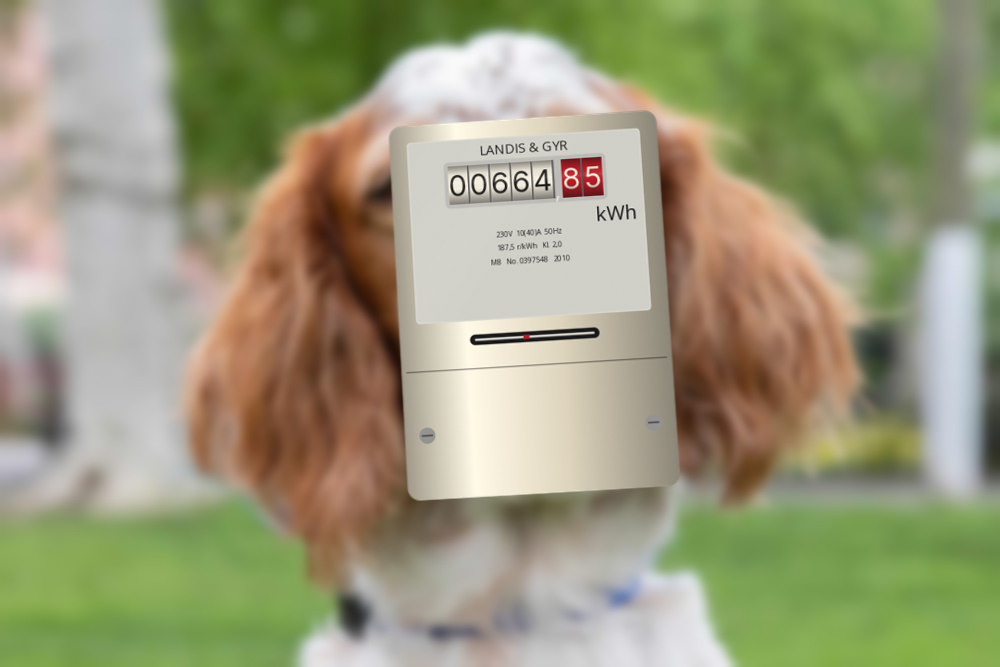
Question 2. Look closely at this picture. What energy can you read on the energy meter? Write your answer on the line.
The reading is 664.85 kWh
